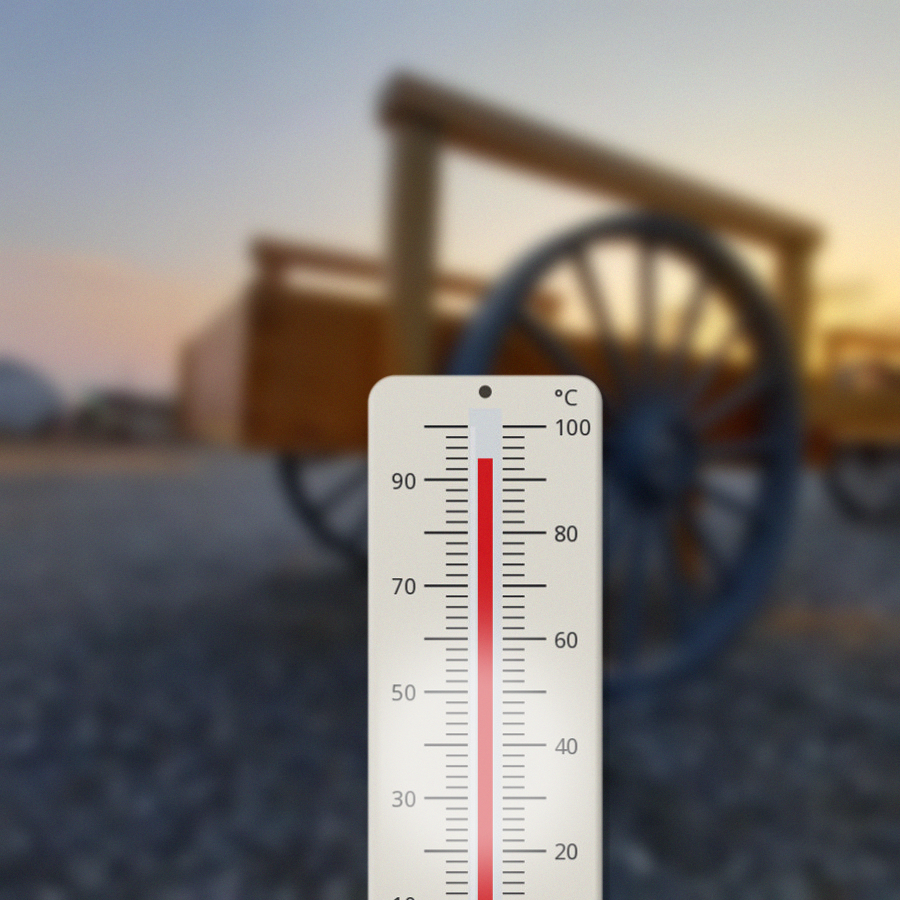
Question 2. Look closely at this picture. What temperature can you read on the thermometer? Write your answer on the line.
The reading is 94 °C
